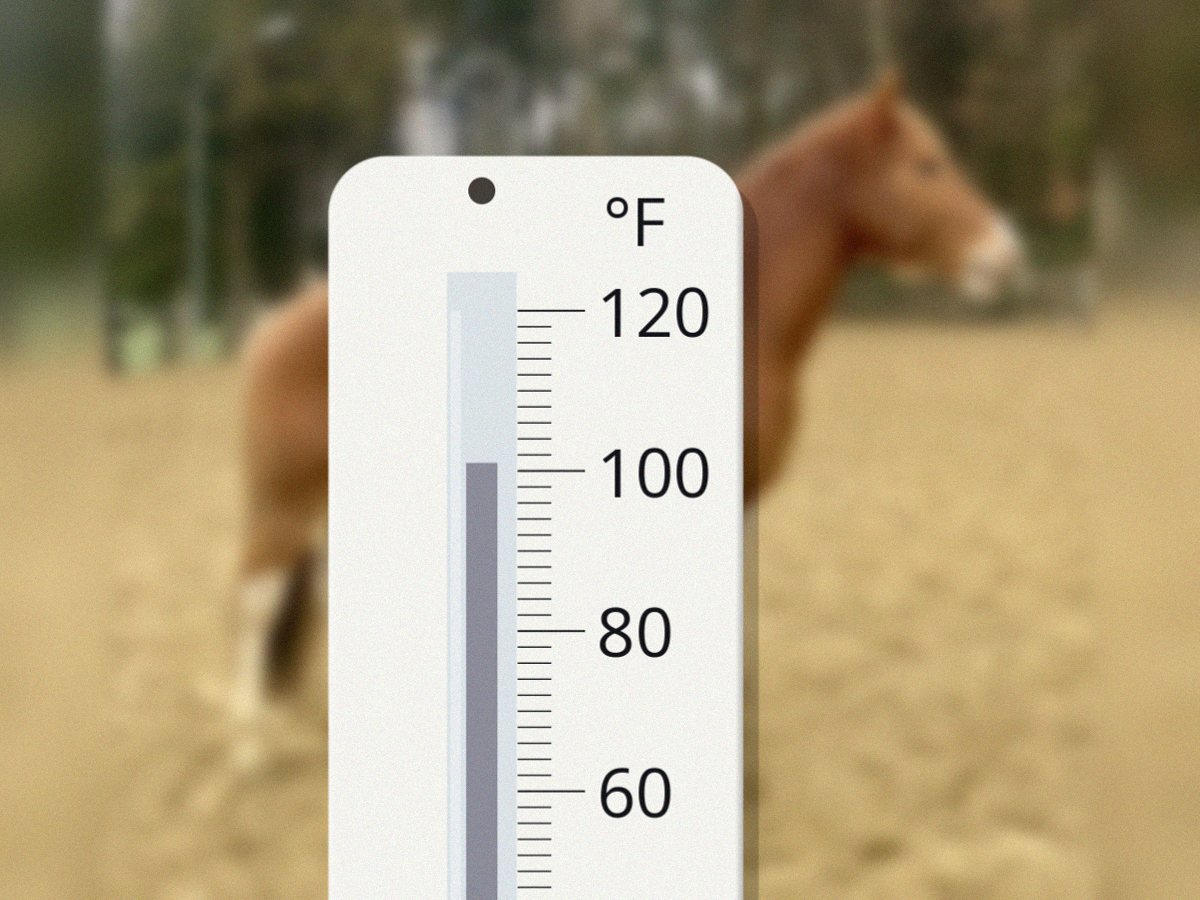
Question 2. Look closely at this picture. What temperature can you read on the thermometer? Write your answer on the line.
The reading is 101 °F
